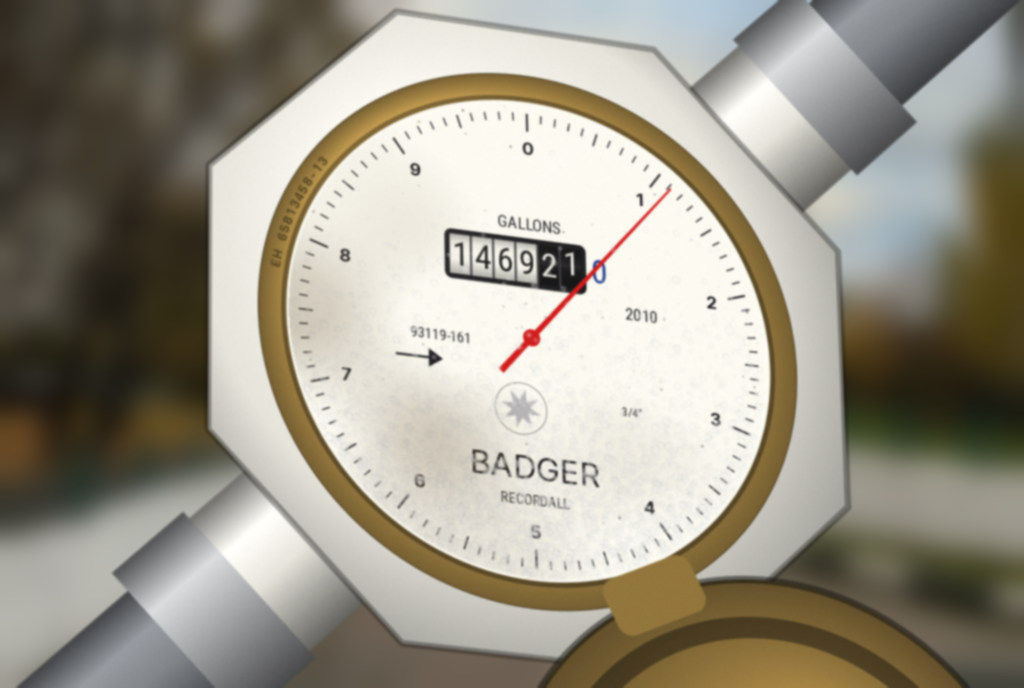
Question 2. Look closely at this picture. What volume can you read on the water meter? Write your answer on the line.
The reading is 1469211.1 gal
